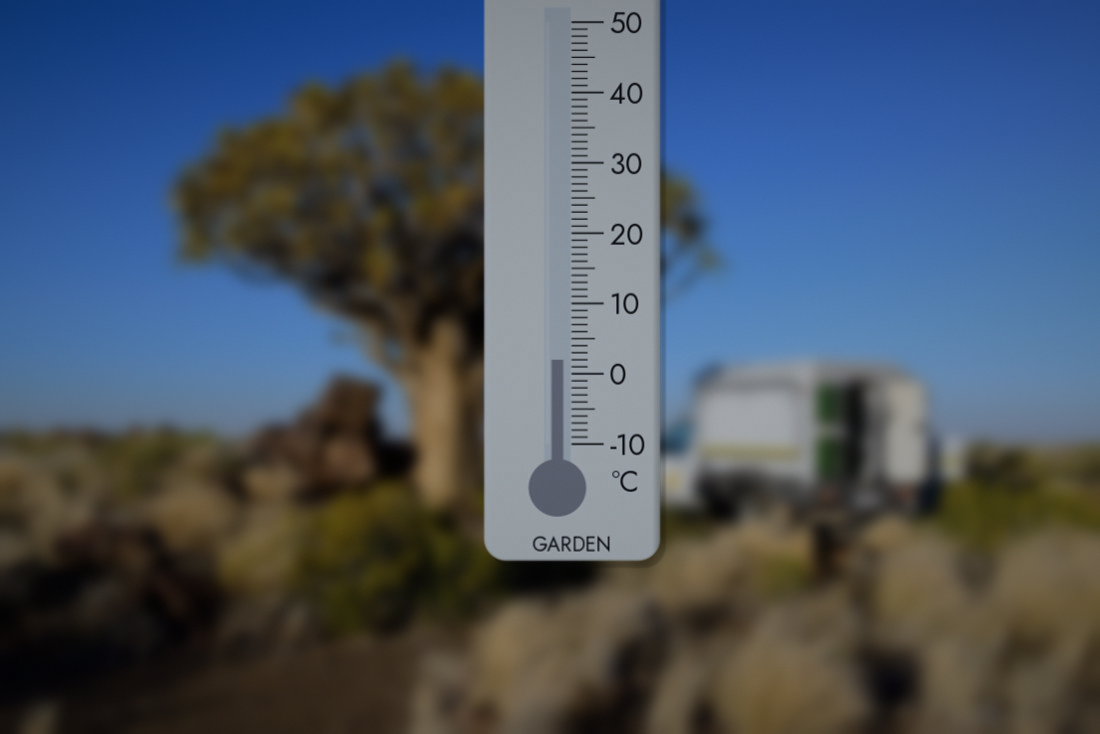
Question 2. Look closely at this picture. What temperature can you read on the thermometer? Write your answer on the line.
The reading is 2 °C
